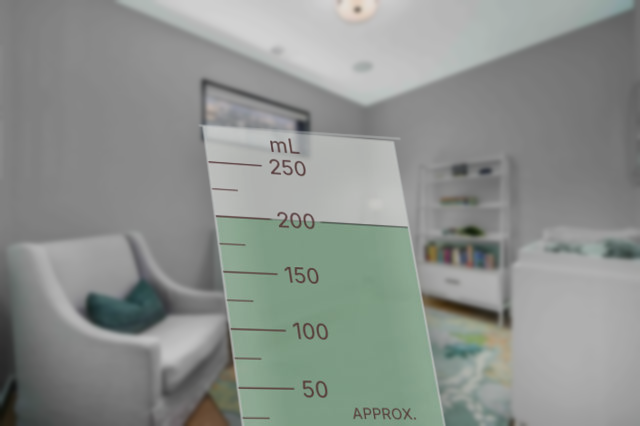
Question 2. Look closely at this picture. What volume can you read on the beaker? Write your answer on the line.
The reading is 200 mL
